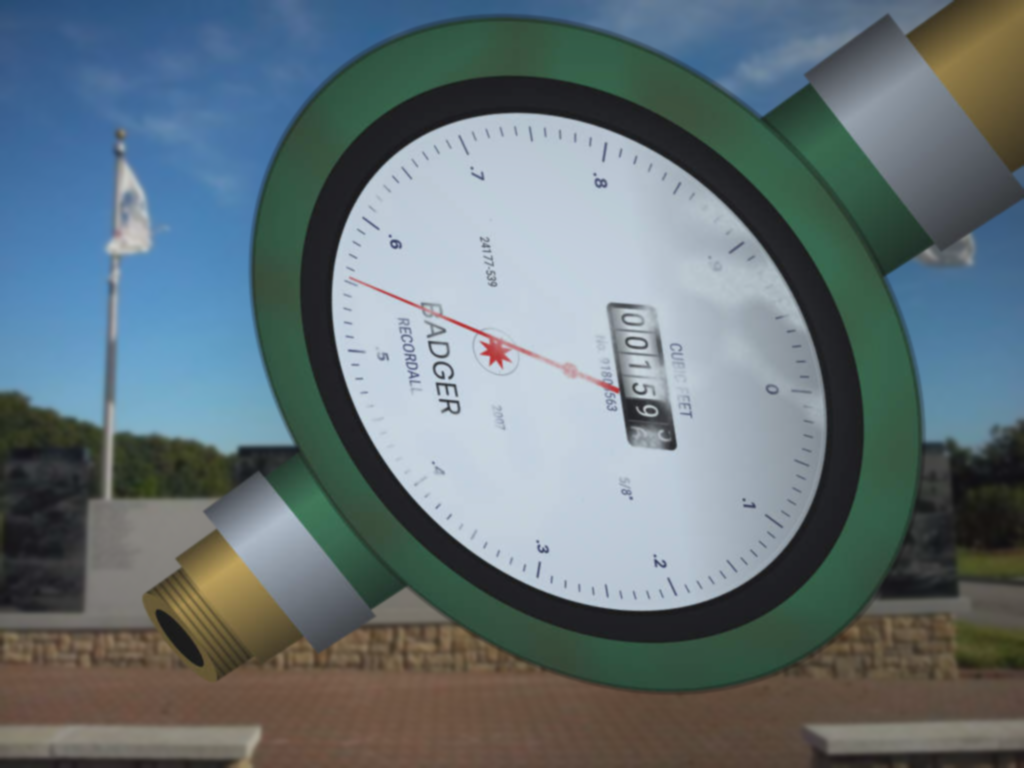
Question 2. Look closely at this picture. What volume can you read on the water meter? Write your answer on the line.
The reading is 1595.55 ft³
